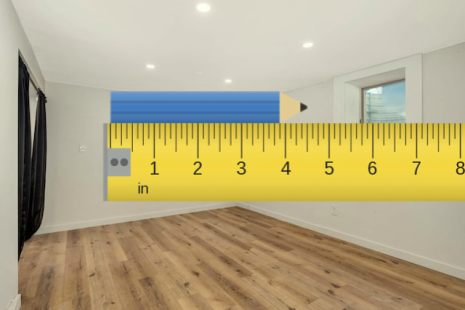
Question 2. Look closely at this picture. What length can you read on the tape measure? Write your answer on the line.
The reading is 4.5 in
